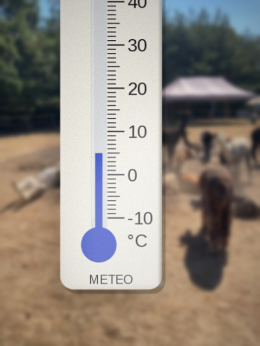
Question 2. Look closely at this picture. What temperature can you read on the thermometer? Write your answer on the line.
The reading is 5 °C
